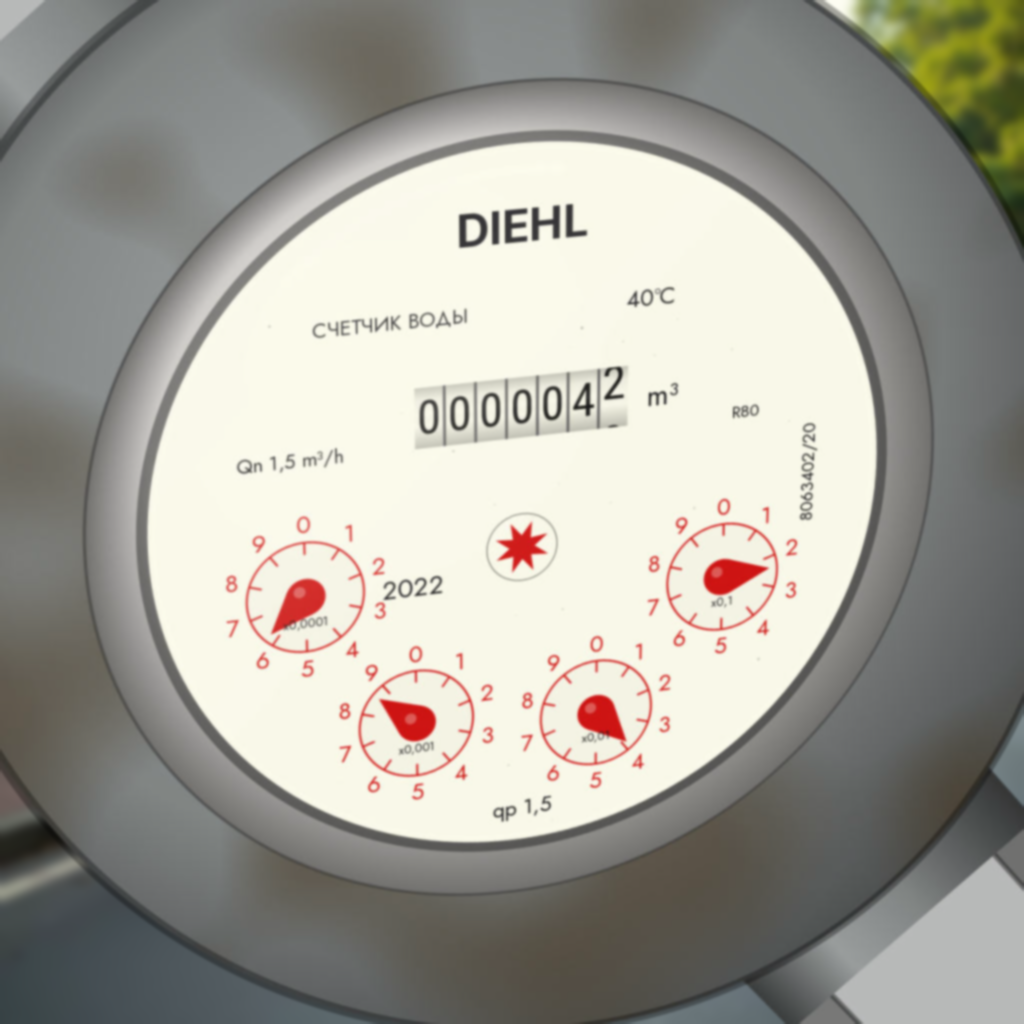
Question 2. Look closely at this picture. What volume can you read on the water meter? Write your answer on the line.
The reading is 42.2386 m³
